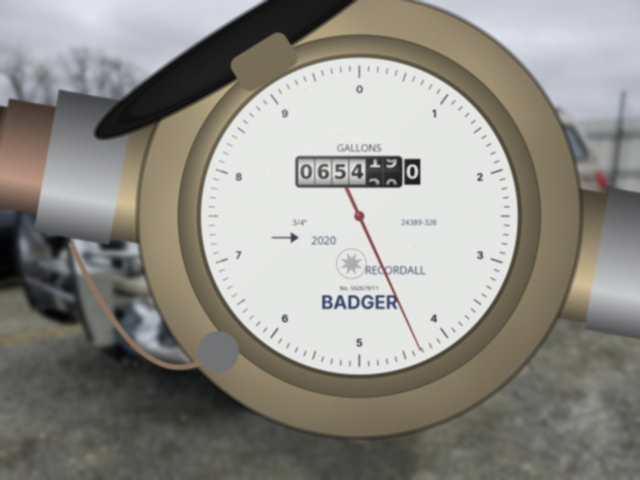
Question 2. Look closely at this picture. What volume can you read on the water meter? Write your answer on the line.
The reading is 654194.3 gal
